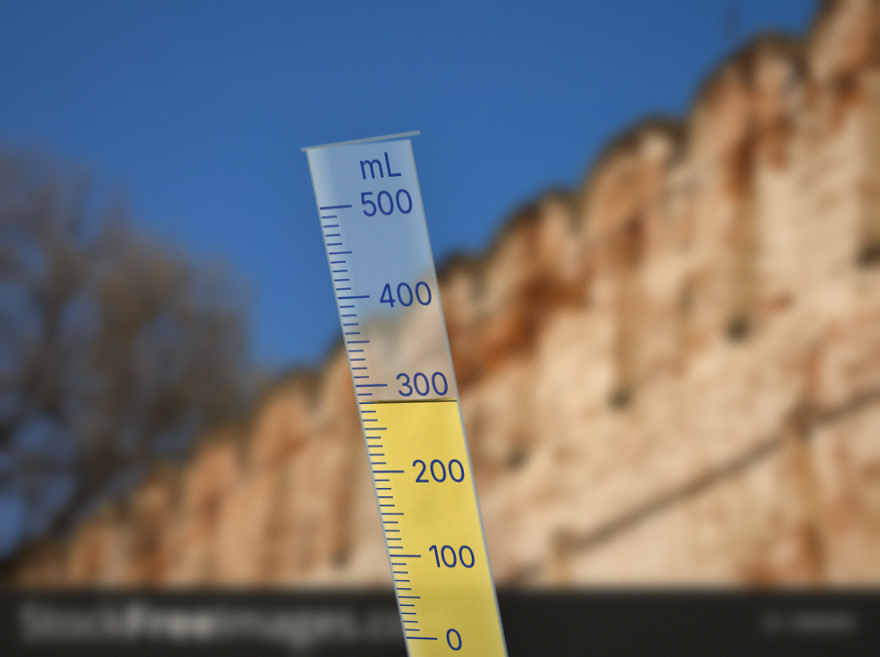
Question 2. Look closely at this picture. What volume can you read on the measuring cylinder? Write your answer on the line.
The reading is 280 mL
